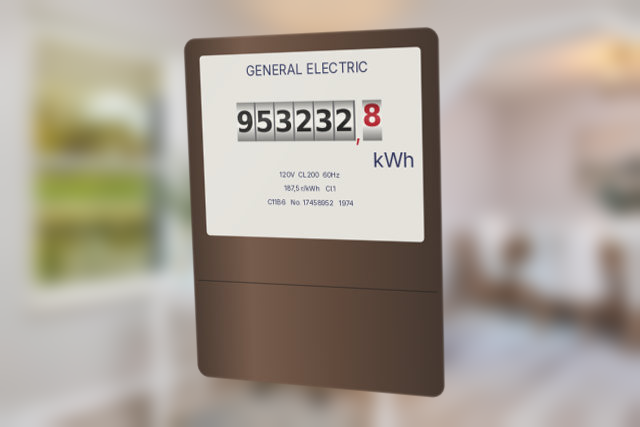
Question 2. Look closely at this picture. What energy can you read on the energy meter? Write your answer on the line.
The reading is 953232.8 kWh
